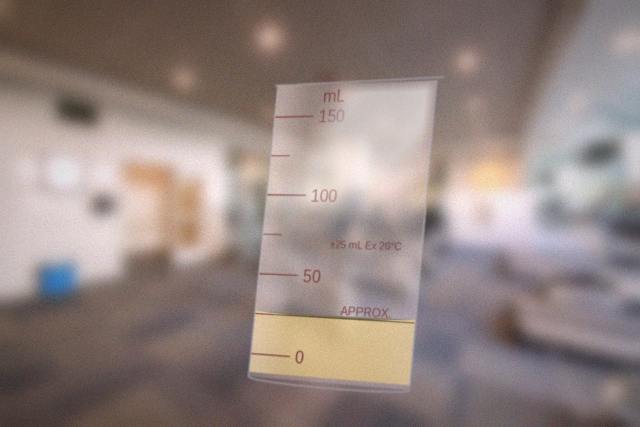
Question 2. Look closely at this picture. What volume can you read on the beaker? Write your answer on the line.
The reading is 25 mL
